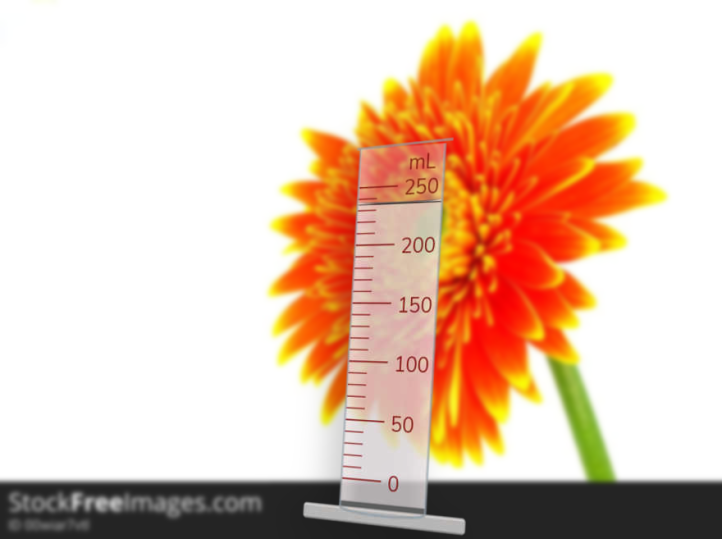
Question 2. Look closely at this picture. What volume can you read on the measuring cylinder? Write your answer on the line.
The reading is 235 mL
